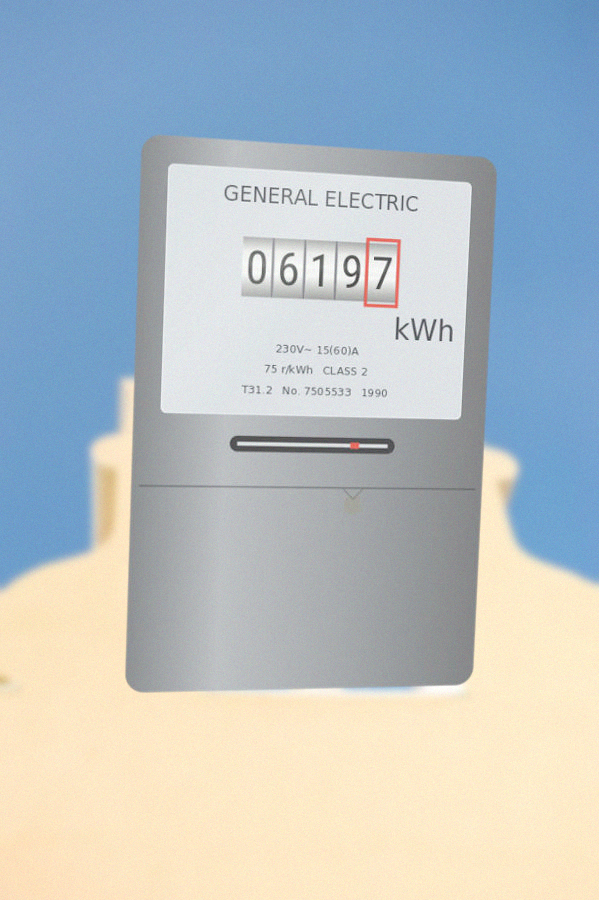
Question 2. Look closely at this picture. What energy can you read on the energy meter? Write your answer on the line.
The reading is 619.7 kWh
